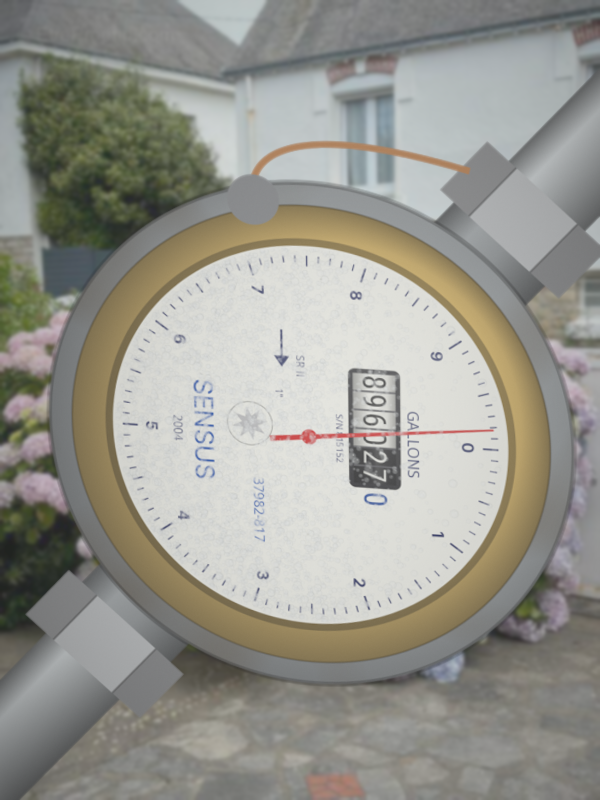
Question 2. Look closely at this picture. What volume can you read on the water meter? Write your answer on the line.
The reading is 8960269.8 gal
